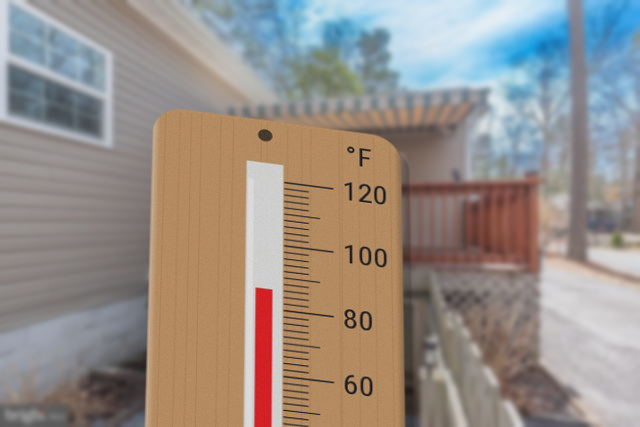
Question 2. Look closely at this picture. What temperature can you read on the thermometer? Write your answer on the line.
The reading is 86 °F
